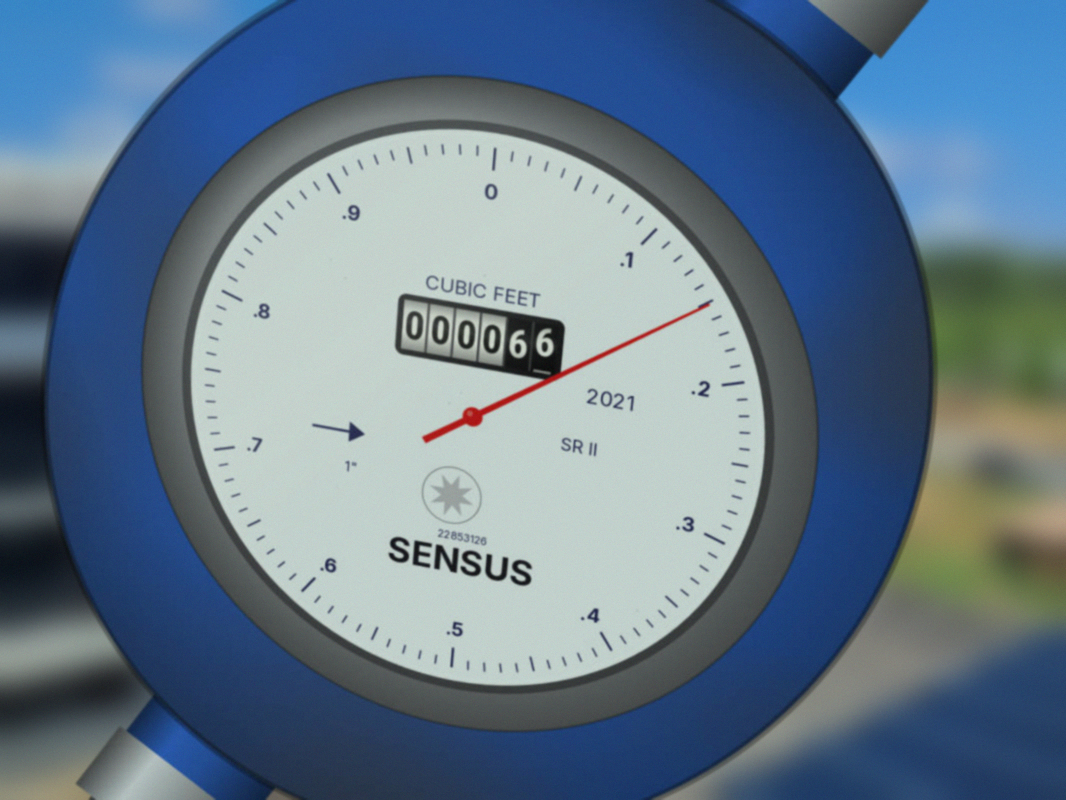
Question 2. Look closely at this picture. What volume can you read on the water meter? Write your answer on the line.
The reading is 66.15 ft³
